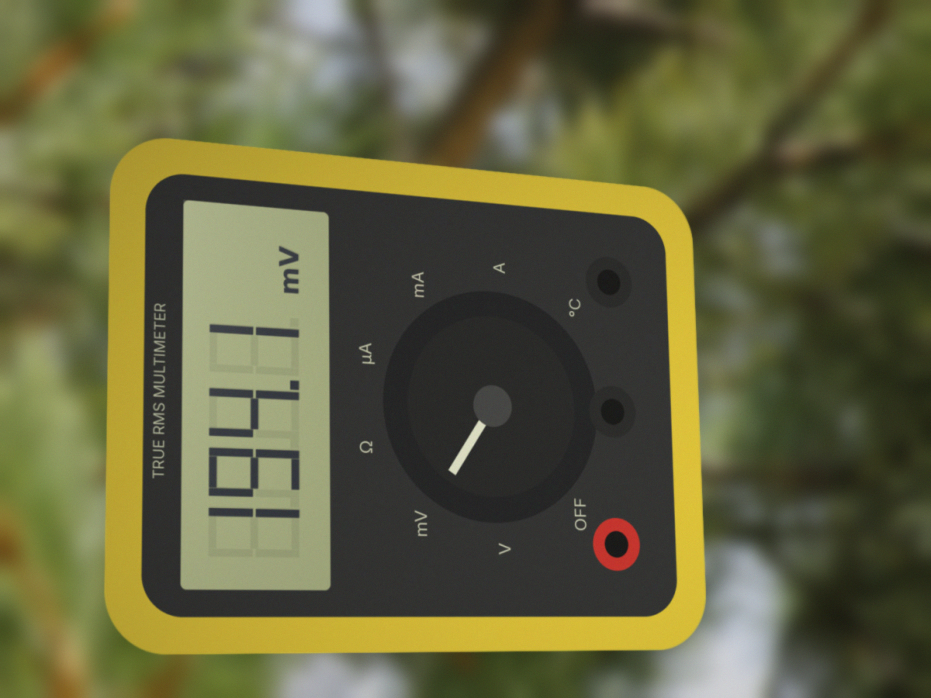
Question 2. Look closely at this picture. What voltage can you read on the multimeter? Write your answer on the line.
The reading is 194.1 mV
